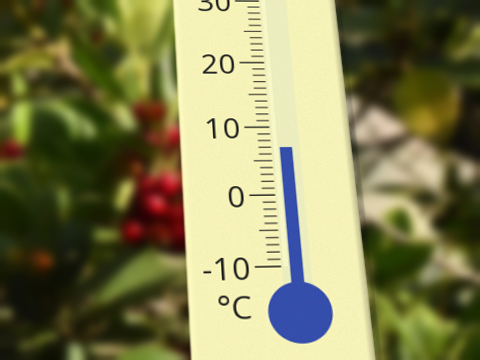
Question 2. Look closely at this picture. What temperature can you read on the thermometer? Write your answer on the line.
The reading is 7 °C
